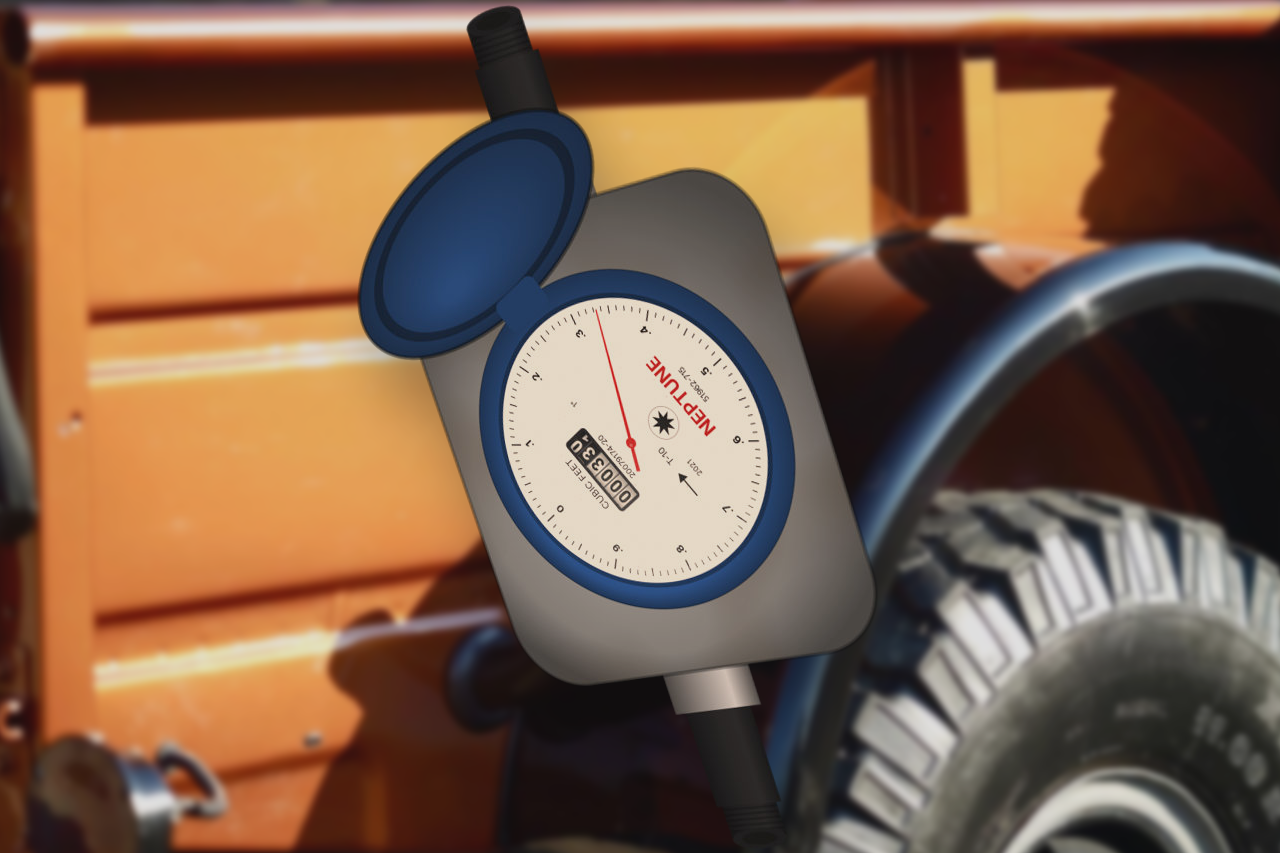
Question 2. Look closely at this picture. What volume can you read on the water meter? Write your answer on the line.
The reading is 330.33 ft³
